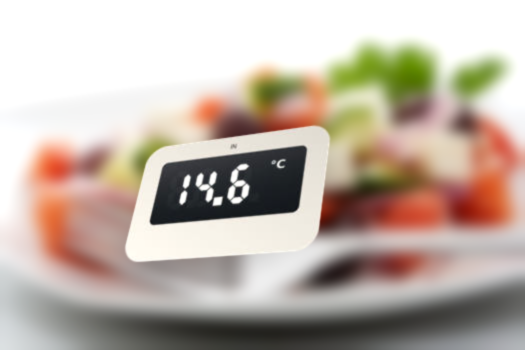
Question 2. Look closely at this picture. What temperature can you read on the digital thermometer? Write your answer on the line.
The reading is 14.6 °C
